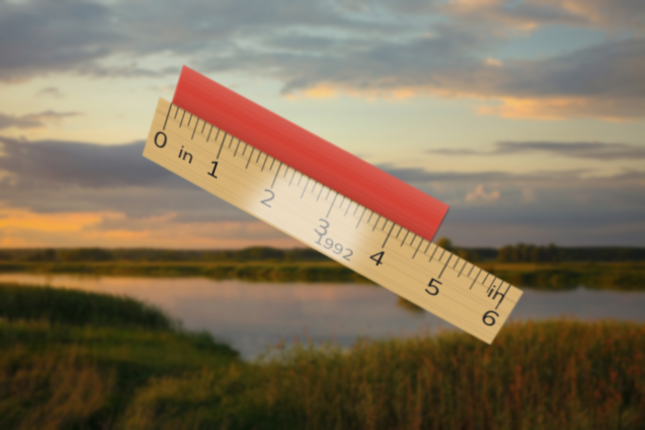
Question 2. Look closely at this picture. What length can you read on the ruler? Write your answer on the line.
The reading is 4.625 in
